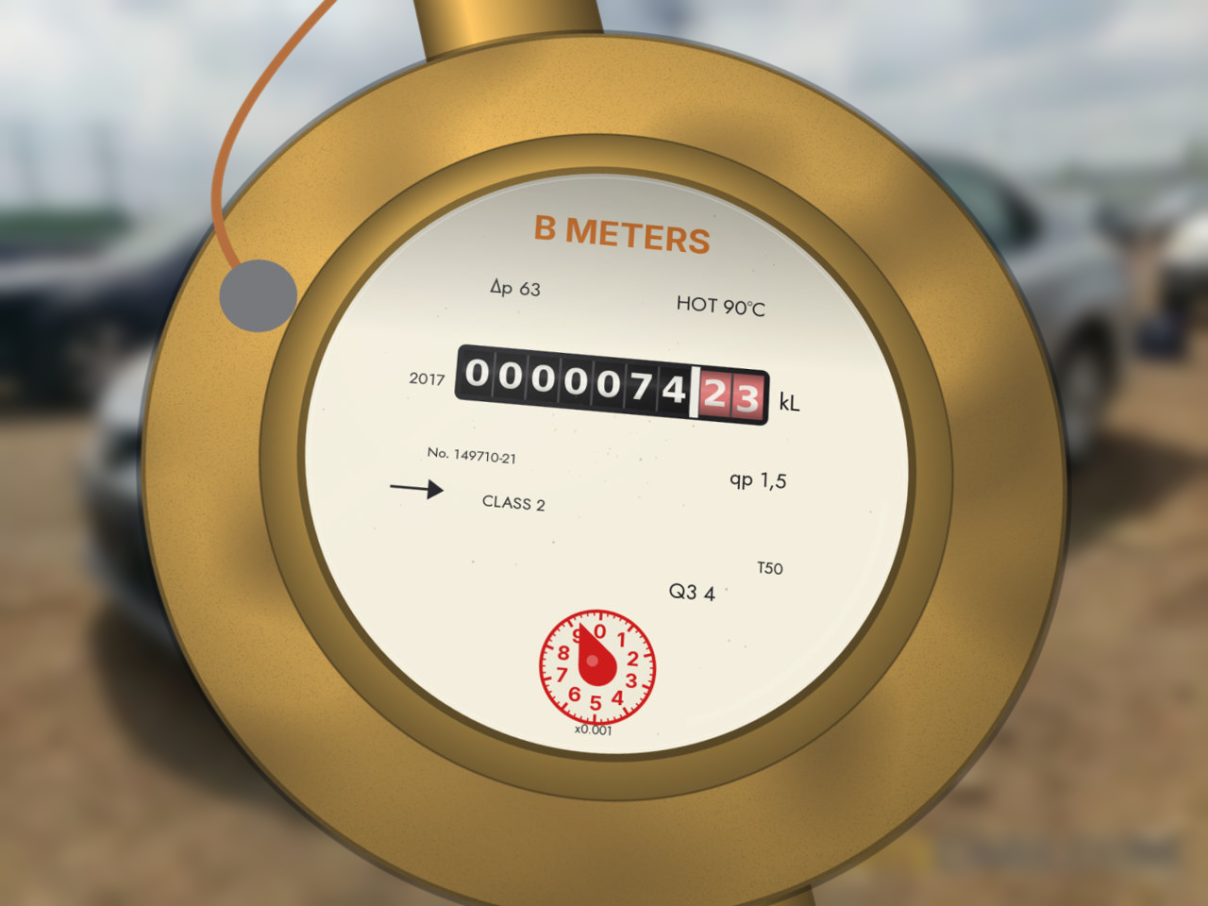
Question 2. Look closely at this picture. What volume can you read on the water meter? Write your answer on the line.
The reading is 74.229 kL
